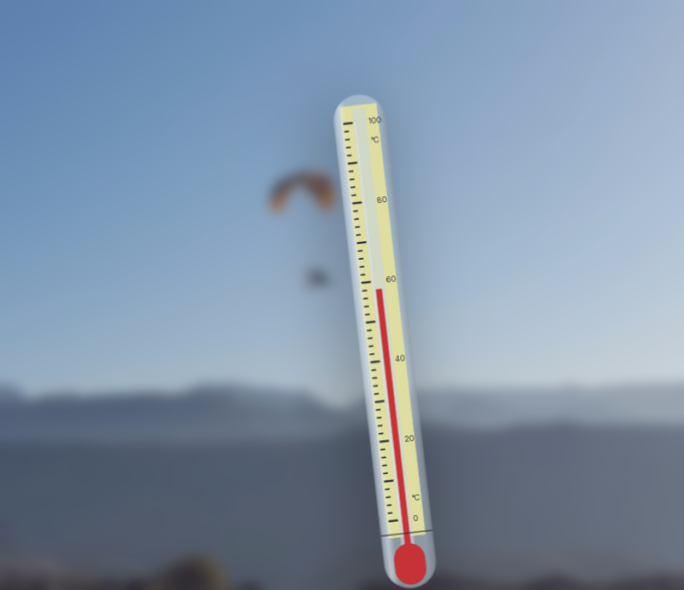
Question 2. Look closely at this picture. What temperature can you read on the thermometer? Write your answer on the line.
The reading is 58 °C
